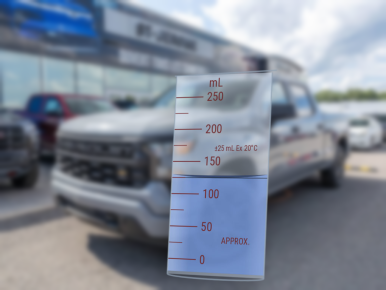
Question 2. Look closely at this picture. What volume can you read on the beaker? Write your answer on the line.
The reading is 125 mL
